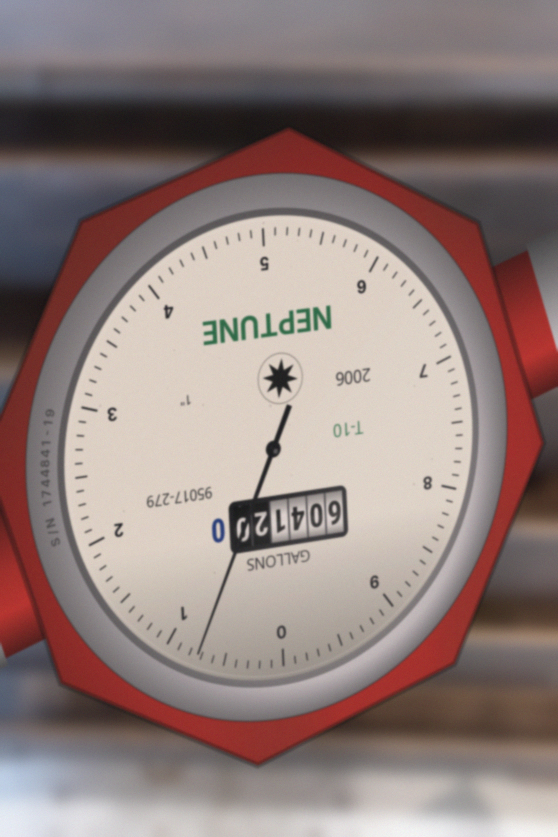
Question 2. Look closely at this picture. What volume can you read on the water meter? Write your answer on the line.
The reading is 6041200.7 gal
